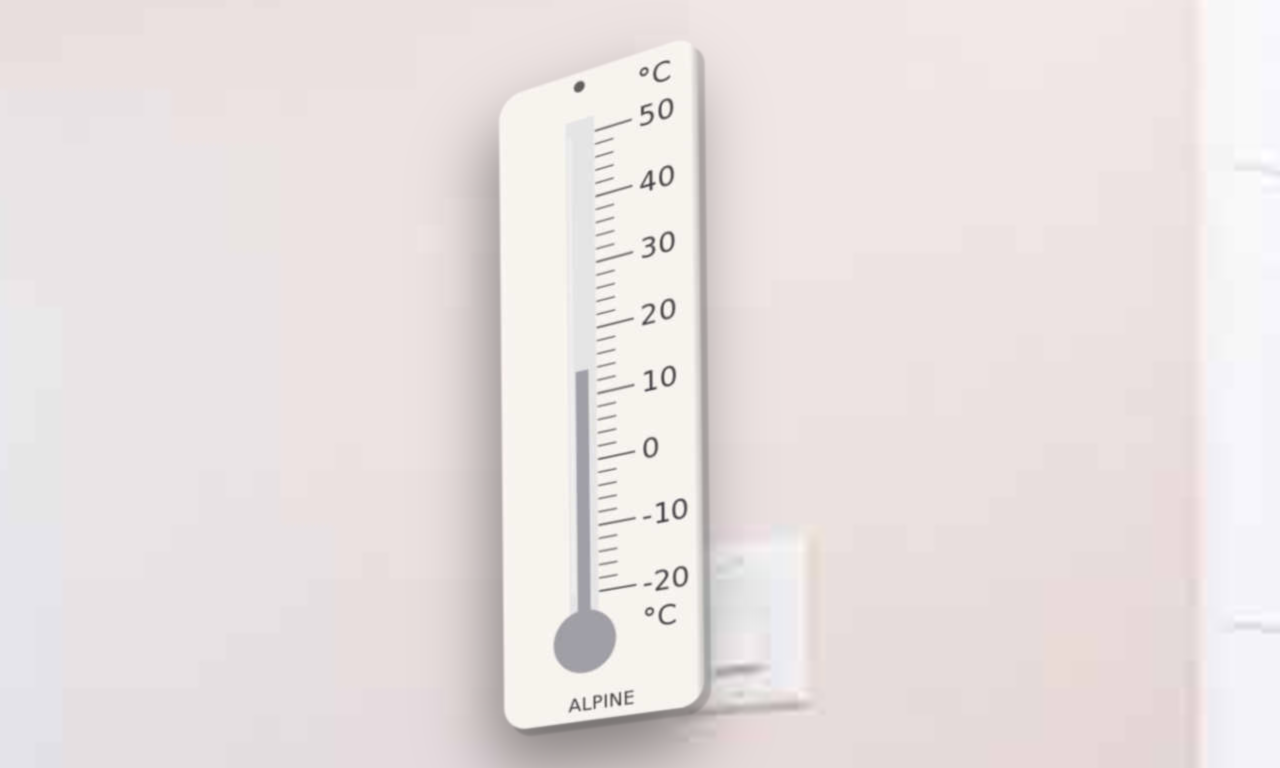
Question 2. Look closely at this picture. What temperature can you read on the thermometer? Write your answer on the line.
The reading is 14 °C
